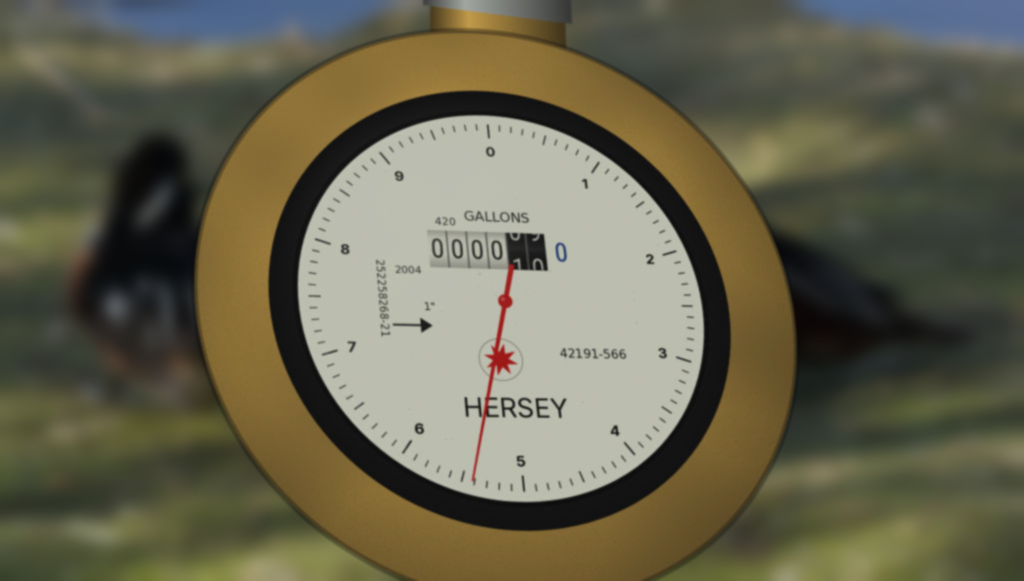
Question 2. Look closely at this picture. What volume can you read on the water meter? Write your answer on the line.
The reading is 95.4 gal
